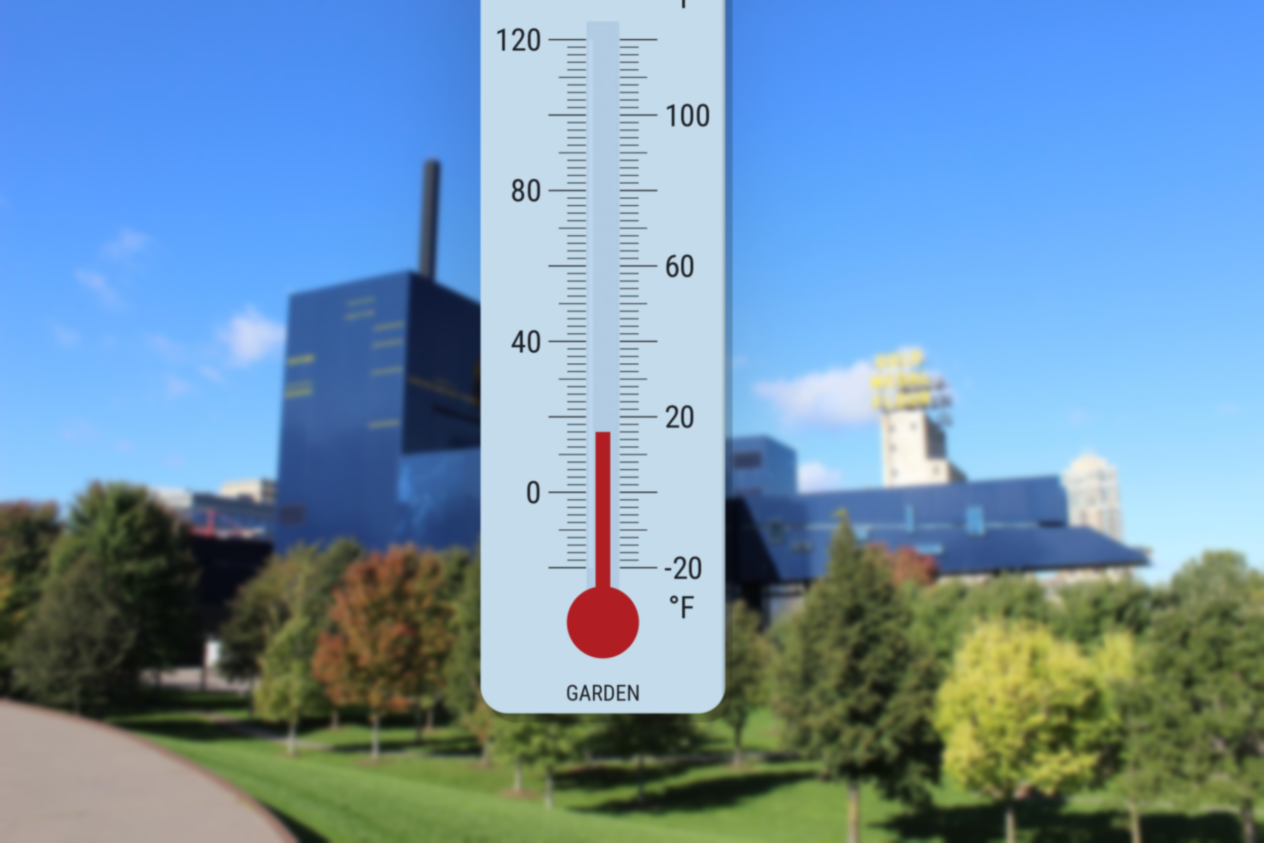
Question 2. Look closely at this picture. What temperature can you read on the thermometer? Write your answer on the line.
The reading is 16 °F
